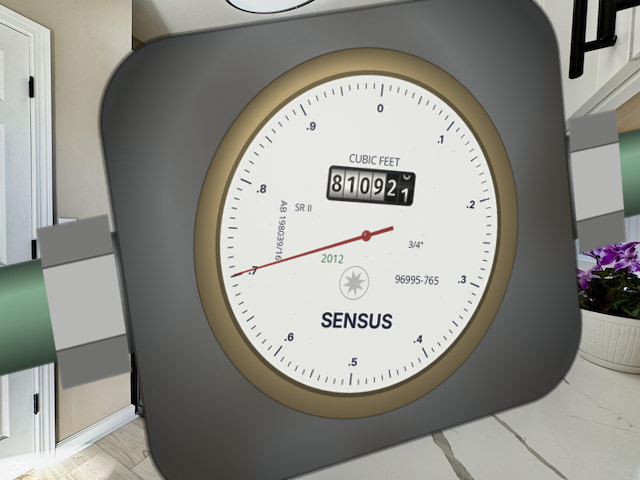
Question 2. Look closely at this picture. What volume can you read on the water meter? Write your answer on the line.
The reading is 810920.70 ft³
